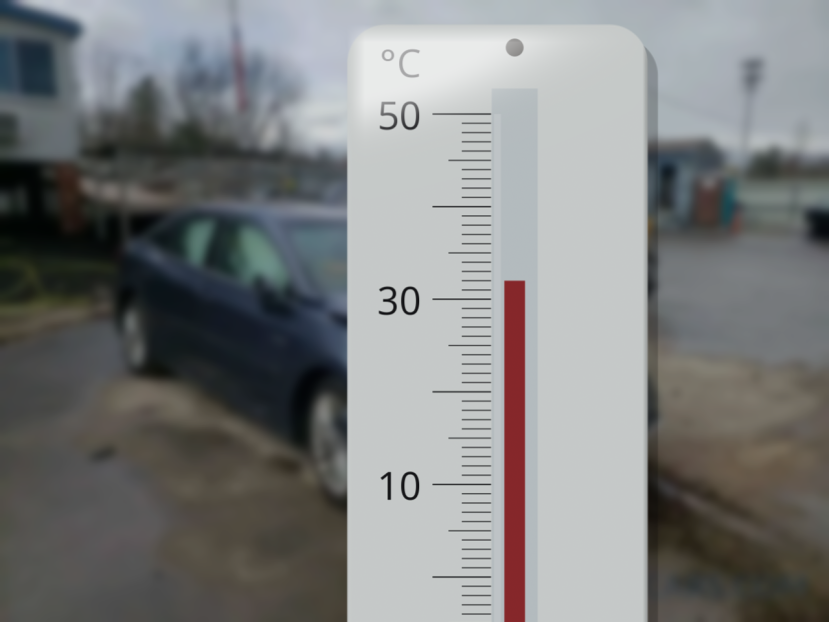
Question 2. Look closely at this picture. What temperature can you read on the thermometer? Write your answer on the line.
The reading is 32 °C
